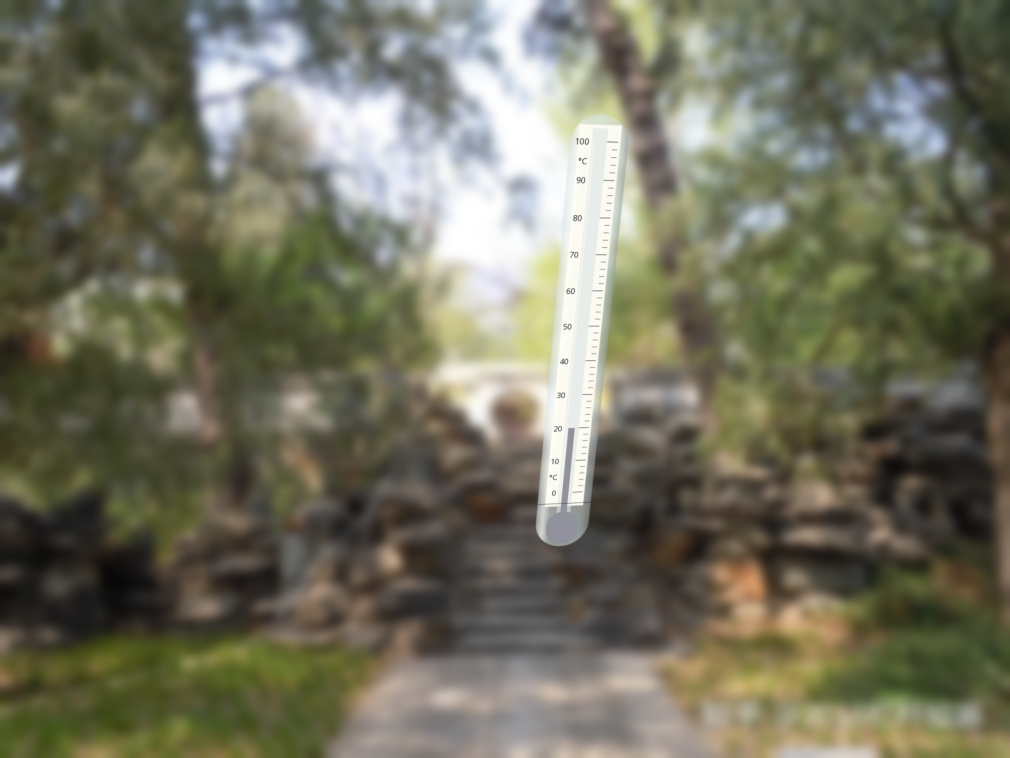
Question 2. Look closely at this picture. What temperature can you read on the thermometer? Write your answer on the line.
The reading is 20 °C
